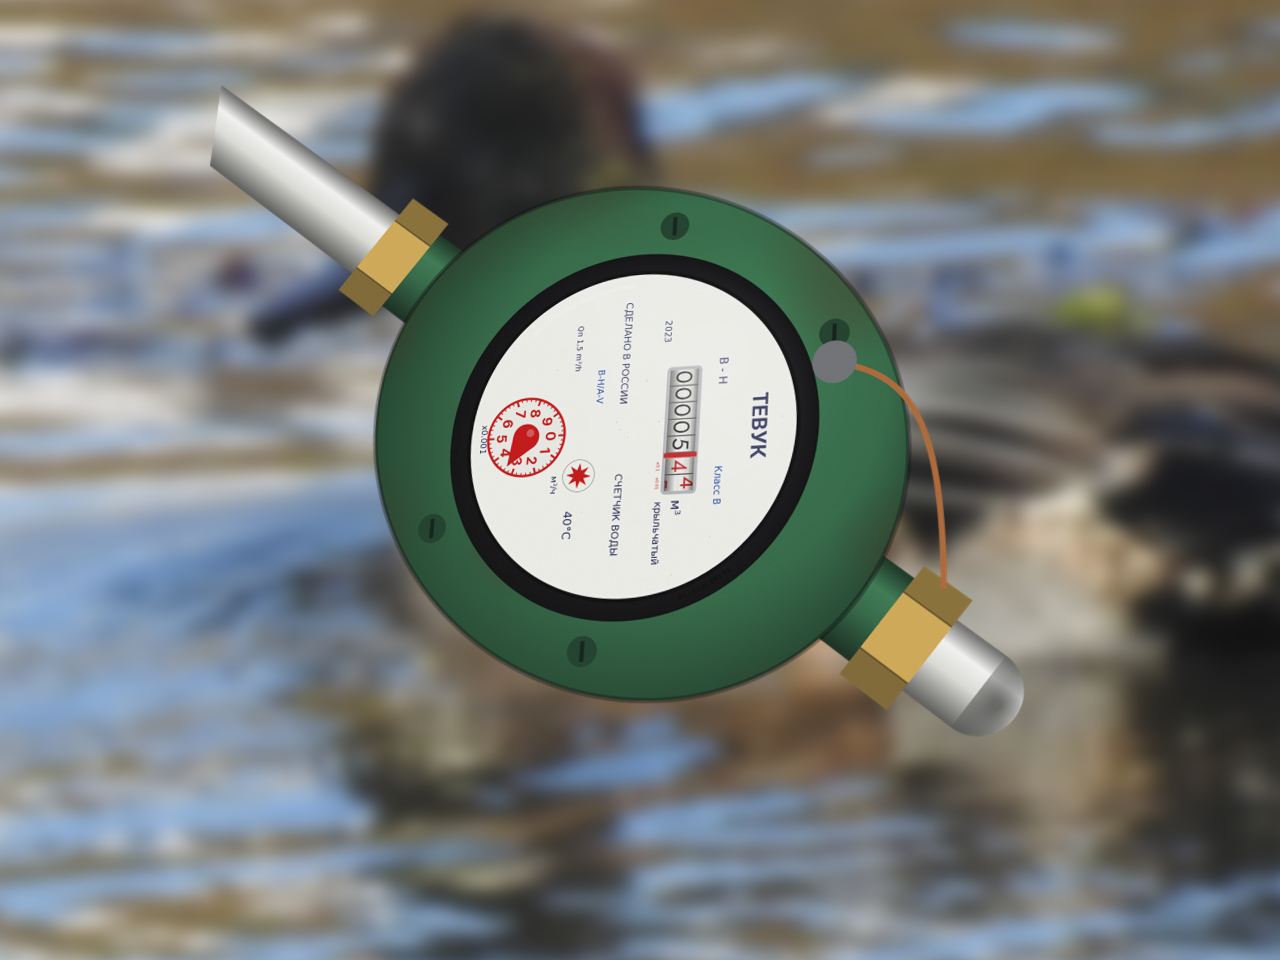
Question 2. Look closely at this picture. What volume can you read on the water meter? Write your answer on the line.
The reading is 5.443 m³
